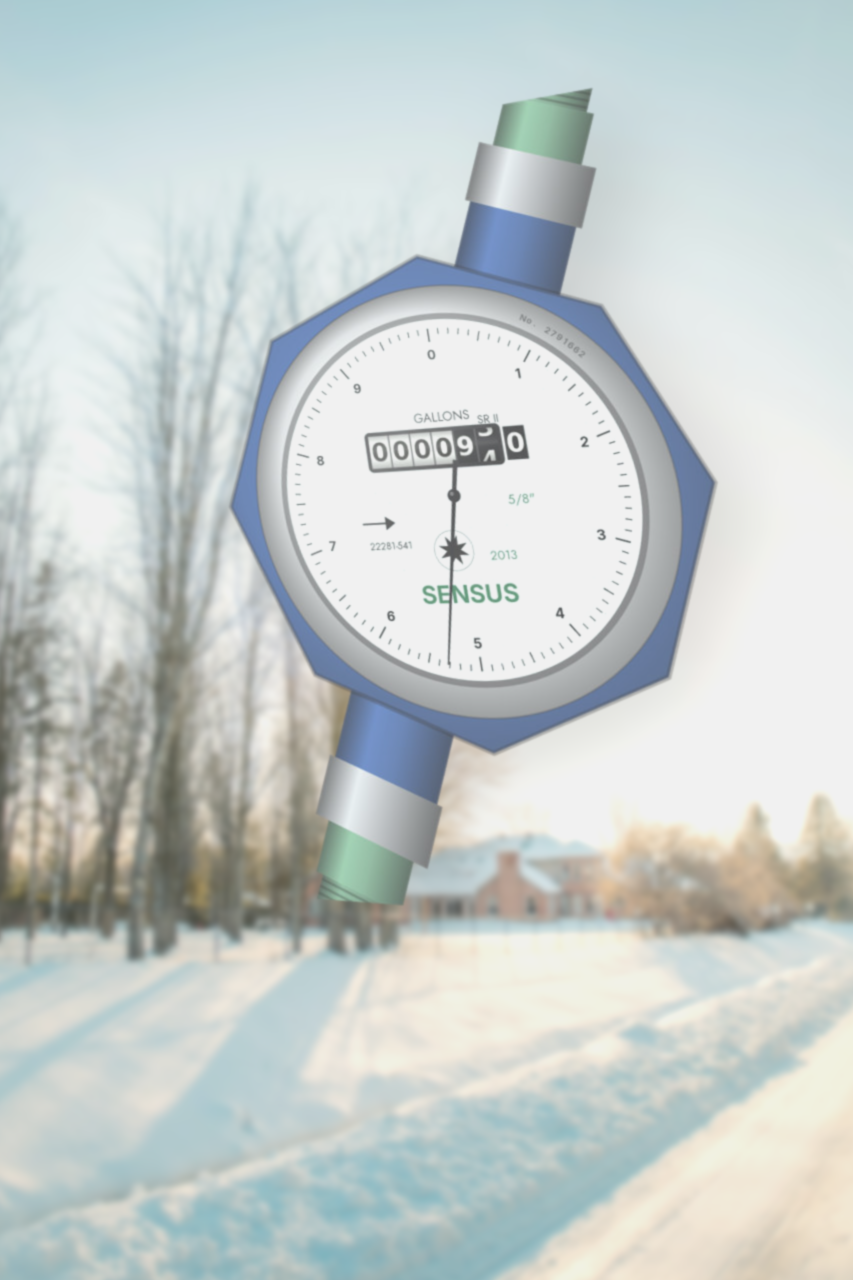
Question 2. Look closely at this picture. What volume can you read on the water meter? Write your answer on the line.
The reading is 935.3 gal
